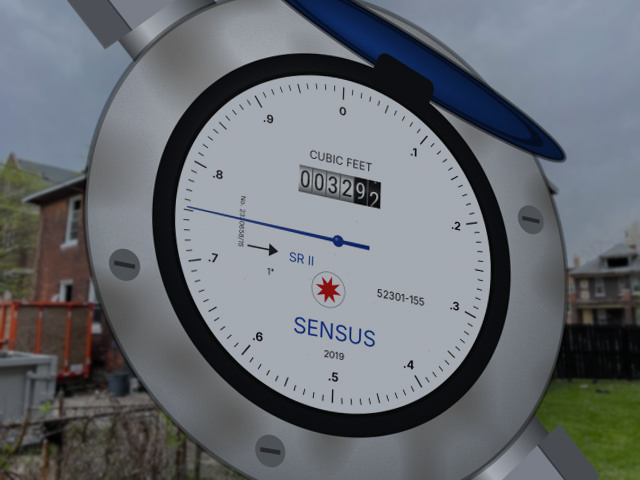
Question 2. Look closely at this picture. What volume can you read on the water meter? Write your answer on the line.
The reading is 3291.75 ft³
